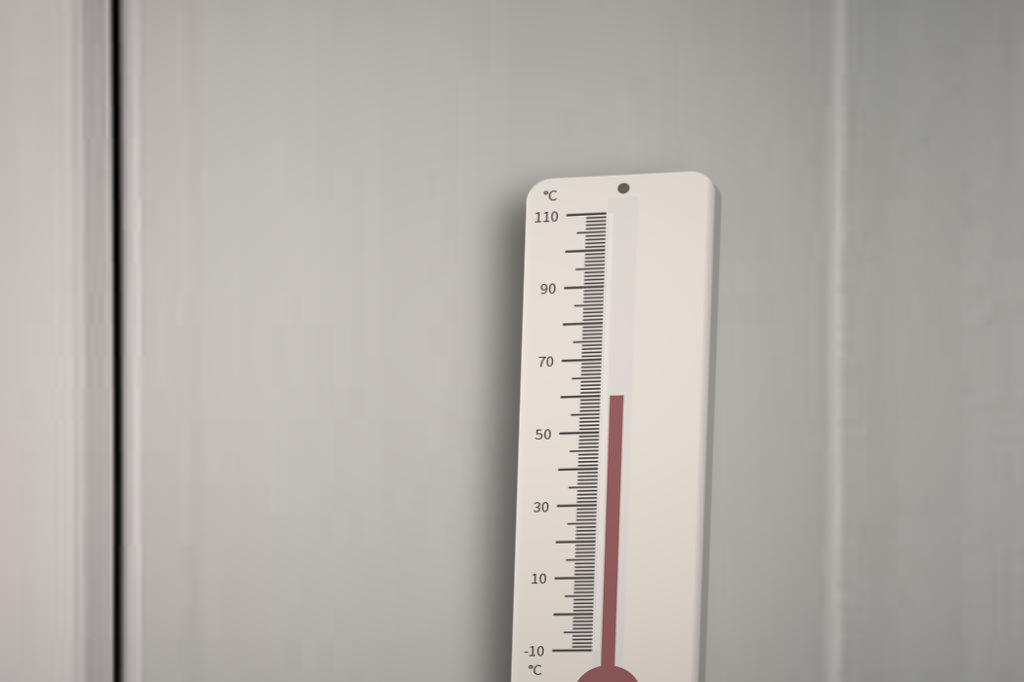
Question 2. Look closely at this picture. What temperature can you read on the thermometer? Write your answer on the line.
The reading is 60 °C
